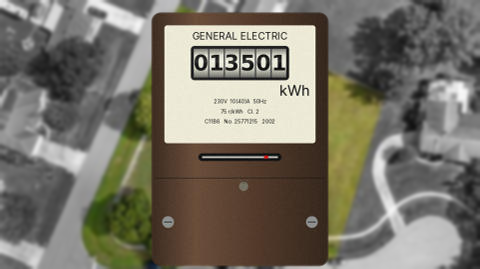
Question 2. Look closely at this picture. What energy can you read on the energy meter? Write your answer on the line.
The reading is 13501 kWh
